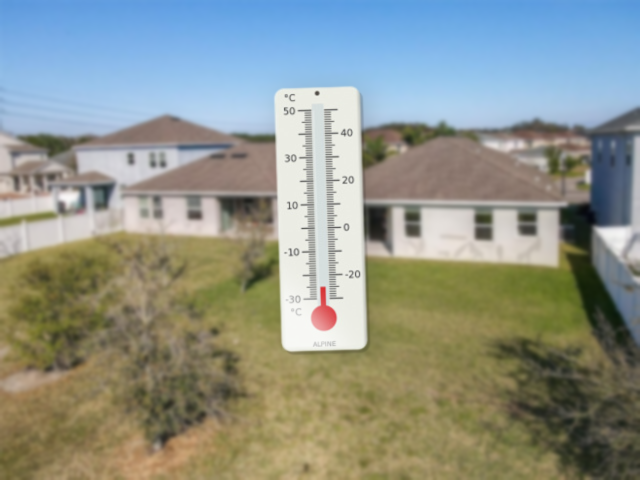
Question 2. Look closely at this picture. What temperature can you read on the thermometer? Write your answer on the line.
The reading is -25 °C
